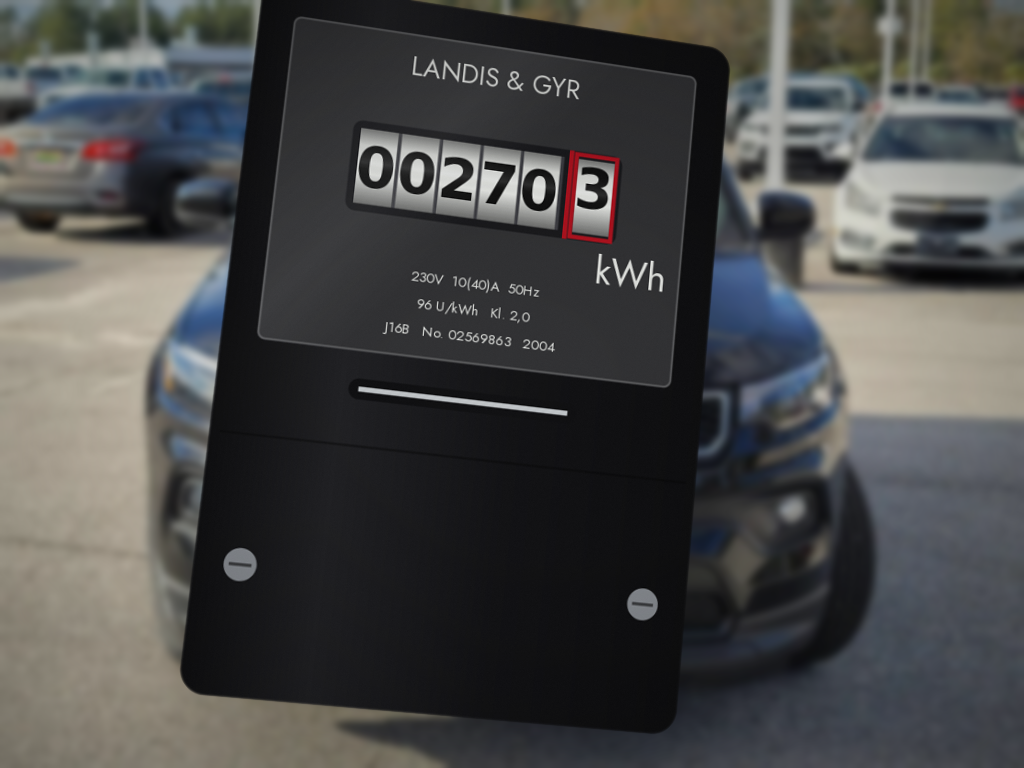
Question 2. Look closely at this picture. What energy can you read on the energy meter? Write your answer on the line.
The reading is 270.3 kWh
